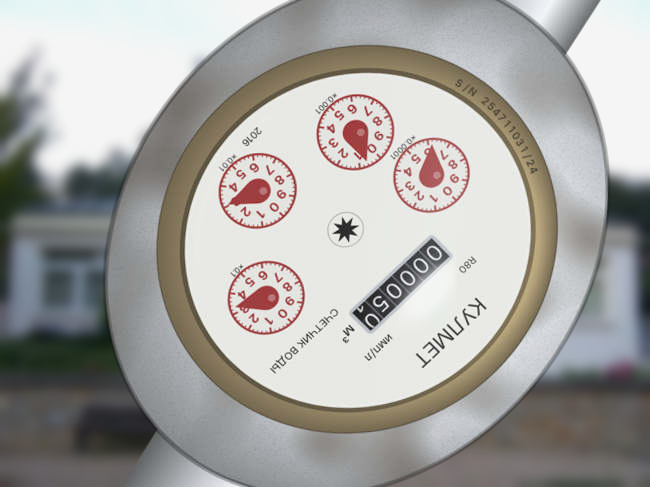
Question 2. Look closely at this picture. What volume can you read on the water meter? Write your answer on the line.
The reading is 50.3306 m³
